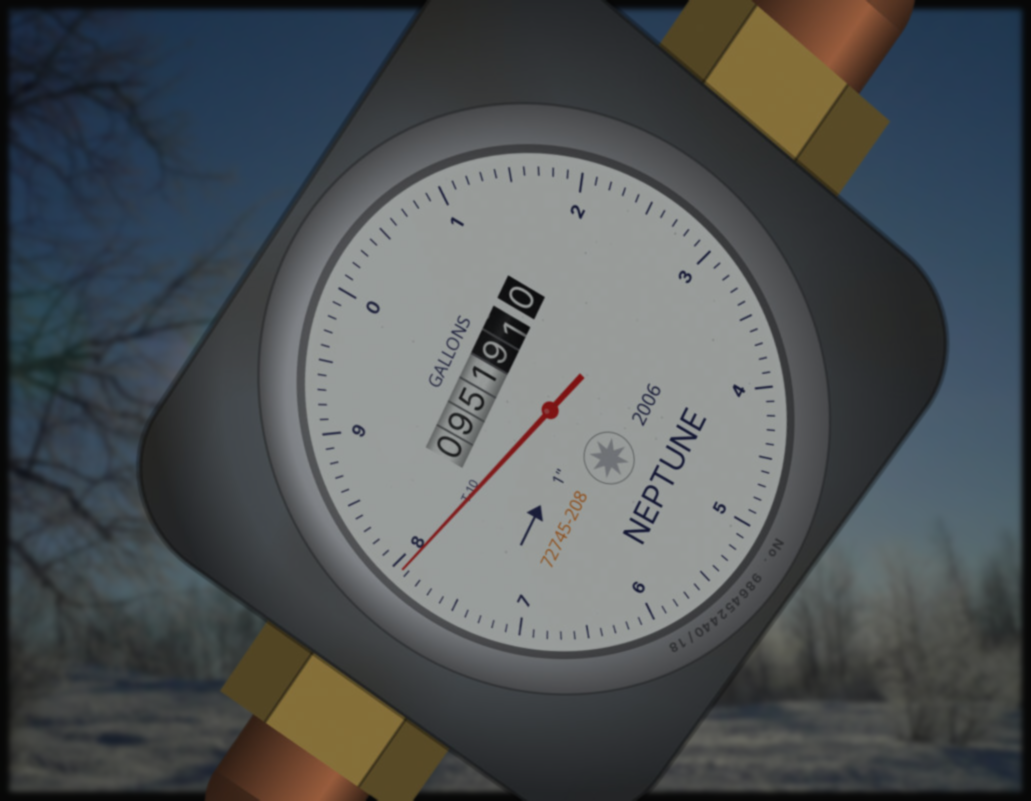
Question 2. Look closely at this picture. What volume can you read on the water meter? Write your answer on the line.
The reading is 951907.9 gal
